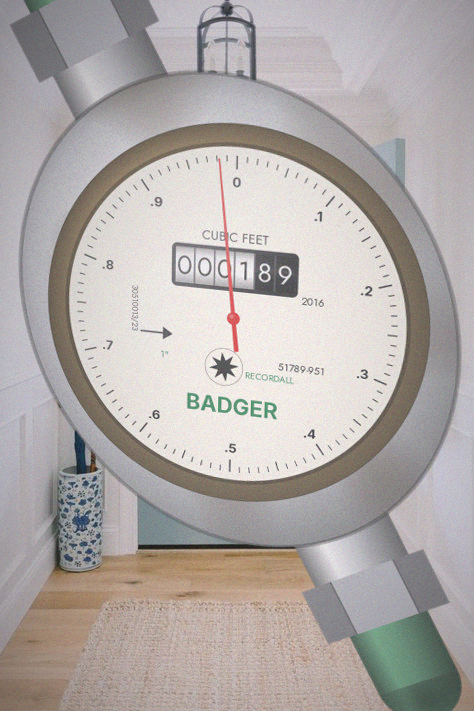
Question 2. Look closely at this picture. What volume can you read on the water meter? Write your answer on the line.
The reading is 188.98 ft³
